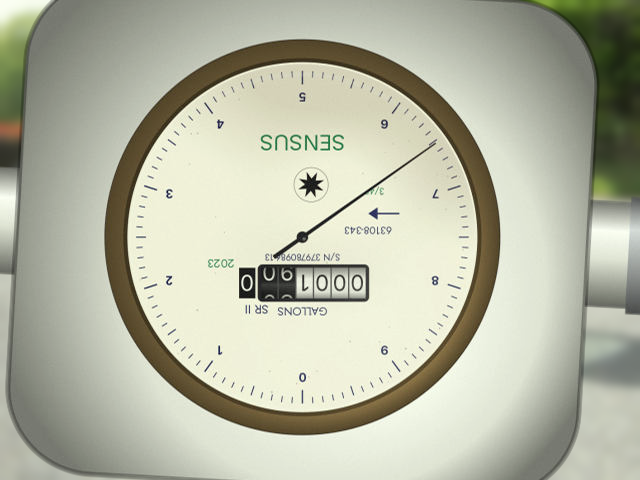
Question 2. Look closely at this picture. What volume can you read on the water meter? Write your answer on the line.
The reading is 1896.5 gal
